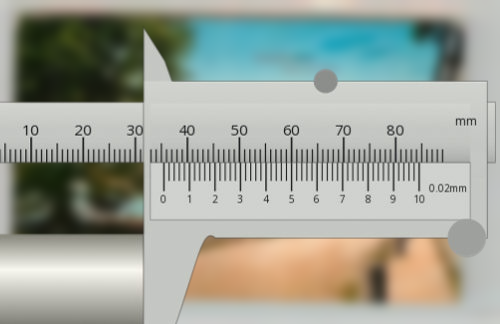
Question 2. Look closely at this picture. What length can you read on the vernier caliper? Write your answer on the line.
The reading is 35.5 mm
